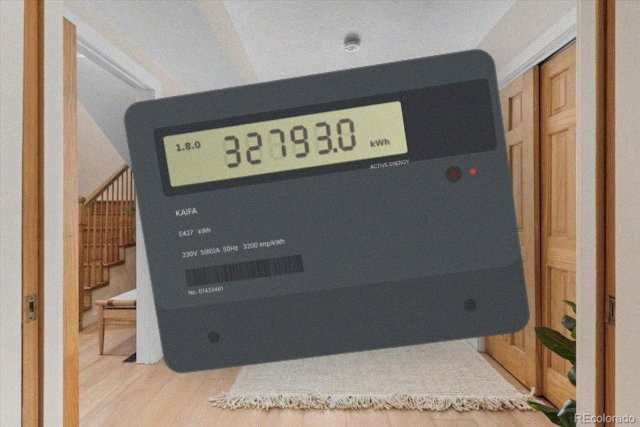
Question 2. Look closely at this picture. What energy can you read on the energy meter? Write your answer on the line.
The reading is 32793.0 kWh
